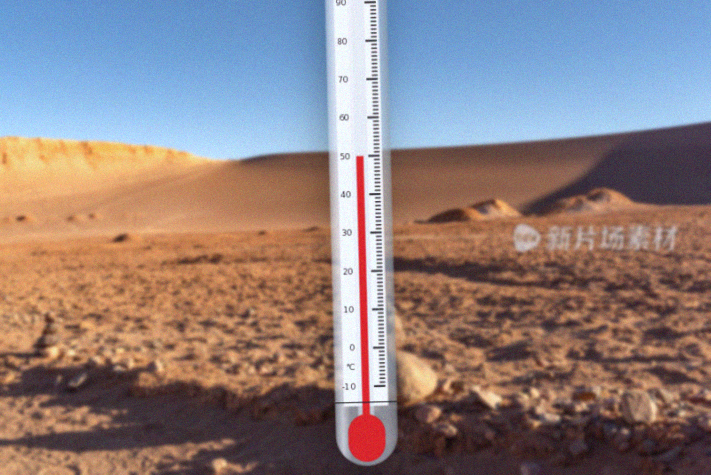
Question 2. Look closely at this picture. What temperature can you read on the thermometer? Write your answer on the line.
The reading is 50 °C
